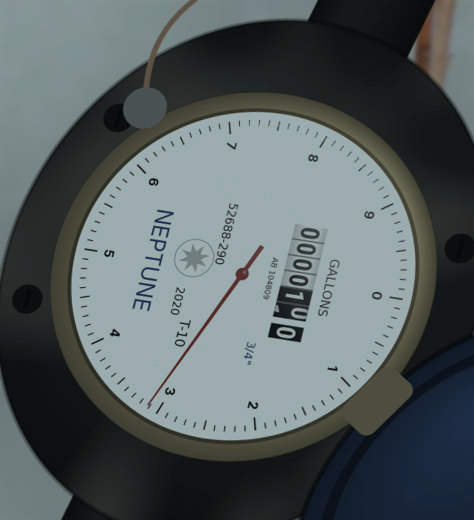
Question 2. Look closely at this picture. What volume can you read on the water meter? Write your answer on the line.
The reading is 103.1 gal
